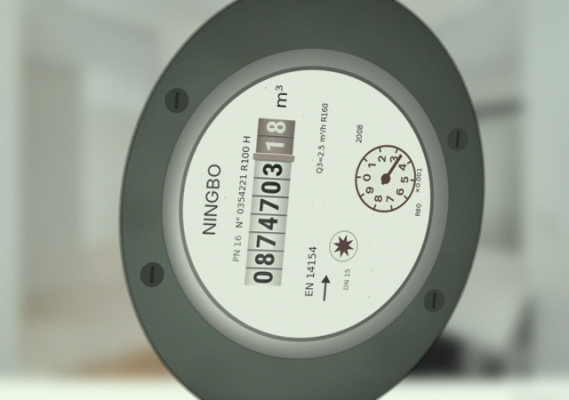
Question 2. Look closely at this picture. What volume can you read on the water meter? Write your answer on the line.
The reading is 874703.183 m³
